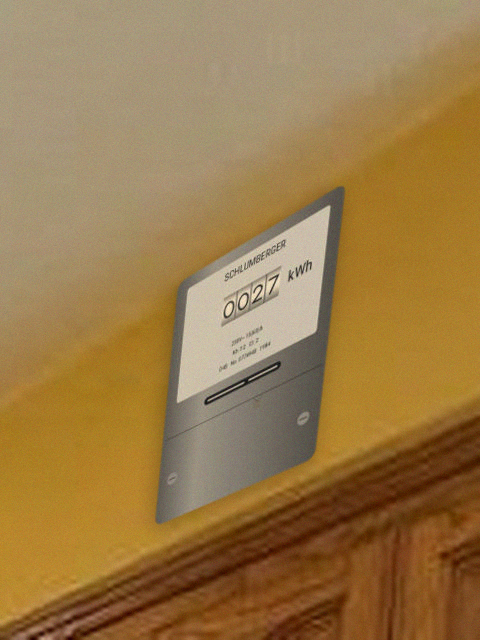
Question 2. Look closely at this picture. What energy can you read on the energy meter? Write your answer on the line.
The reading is 27 kWh
